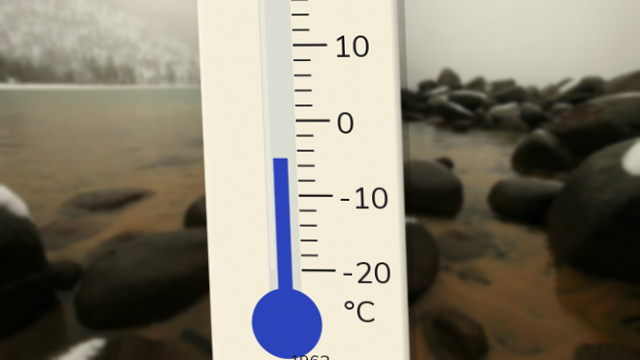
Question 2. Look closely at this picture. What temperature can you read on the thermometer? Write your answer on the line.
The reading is -5 °C
